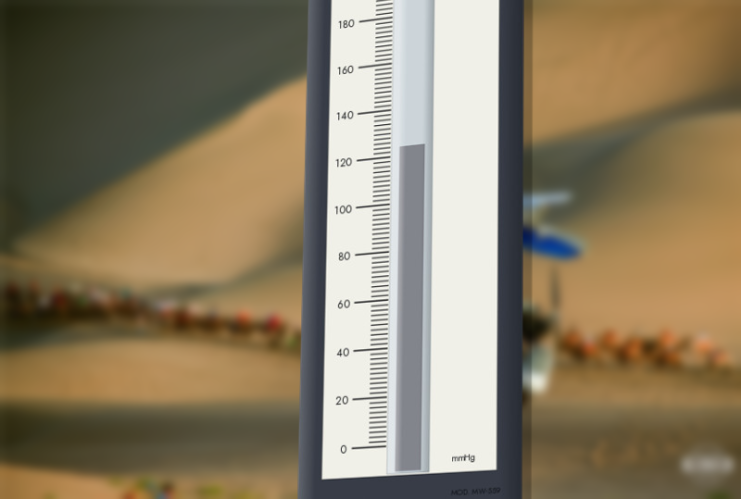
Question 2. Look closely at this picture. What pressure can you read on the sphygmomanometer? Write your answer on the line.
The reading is 124 mmHg
